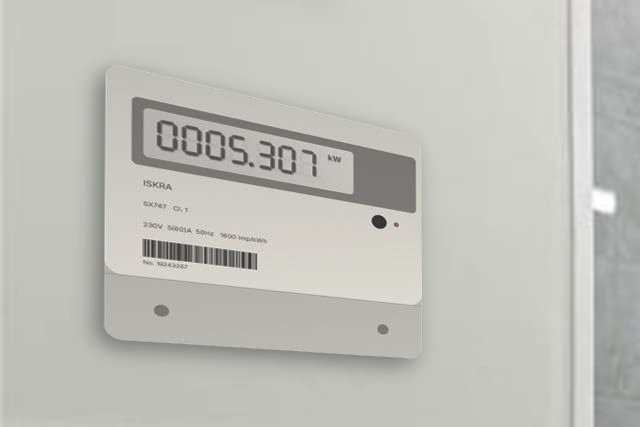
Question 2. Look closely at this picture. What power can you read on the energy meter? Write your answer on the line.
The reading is 5.307 kW
